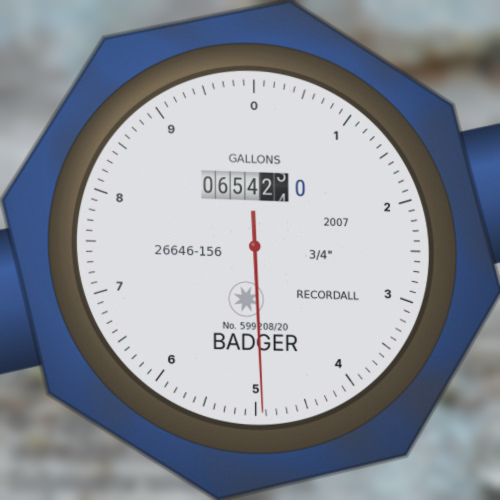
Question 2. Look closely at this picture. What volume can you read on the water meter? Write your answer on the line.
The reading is 654234.9 gal
